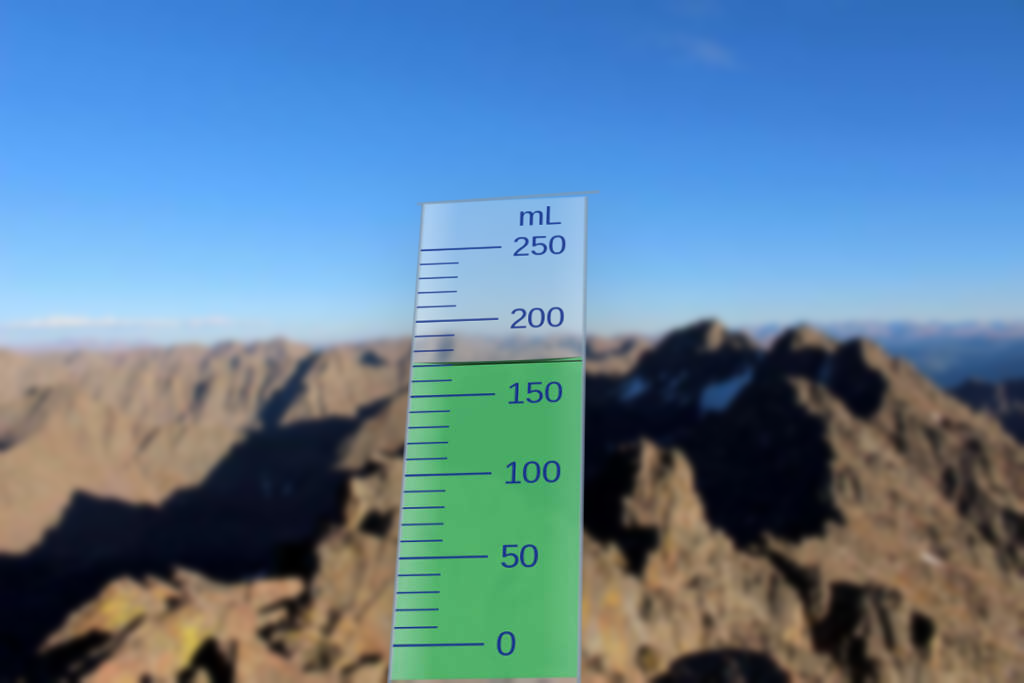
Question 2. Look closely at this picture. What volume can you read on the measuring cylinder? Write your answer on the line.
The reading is 170 mL
